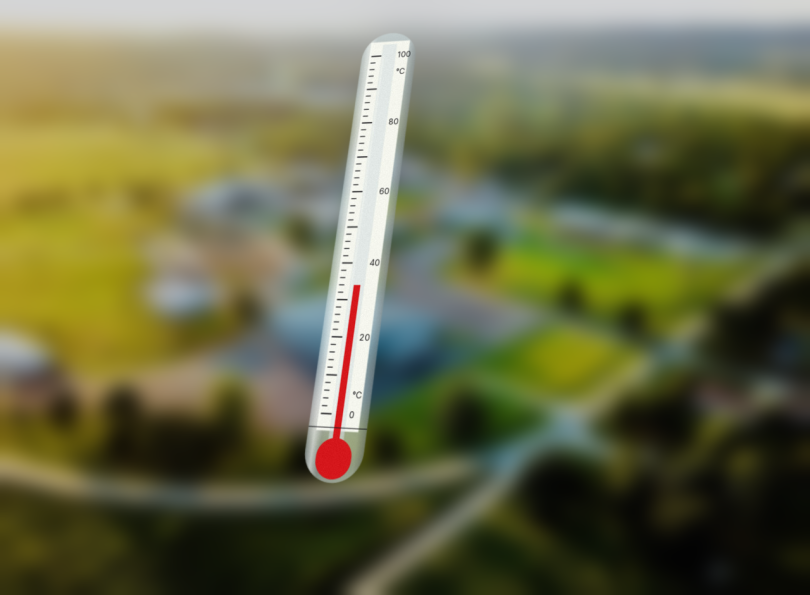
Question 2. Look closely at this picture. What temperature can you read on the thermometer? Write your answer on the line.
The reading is 34 °C
